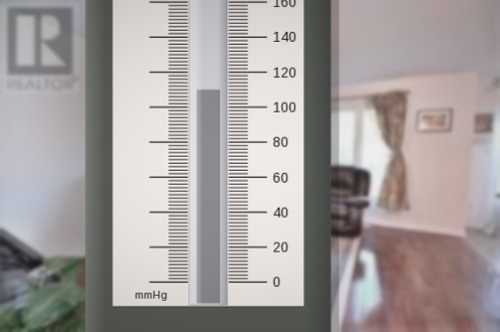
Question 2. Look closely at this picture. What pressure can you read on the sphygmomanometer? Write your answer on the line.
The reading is 110 mmHg
